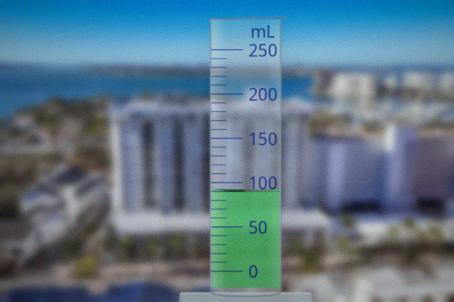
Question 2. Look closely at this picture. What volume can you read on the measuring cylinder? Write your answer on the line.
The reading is 90 mL
